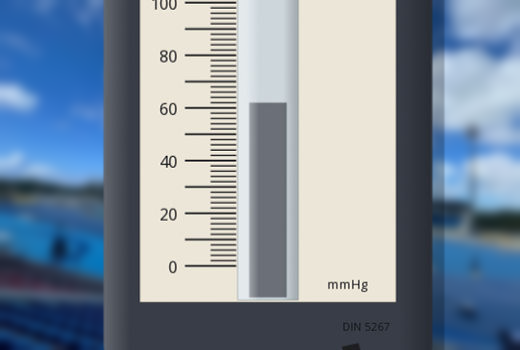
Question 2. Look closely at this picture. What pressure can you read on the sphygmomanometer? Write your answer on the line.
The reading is 62 mmHg
